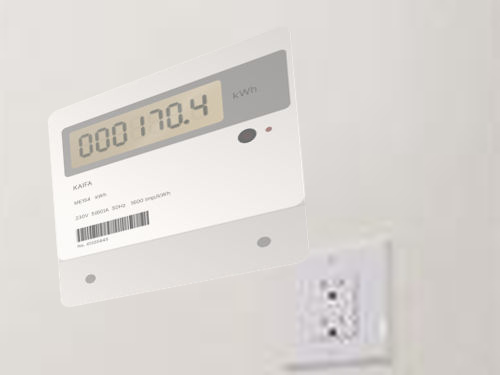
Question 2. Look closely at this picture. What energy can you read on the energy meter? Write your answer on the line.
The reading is 170.4 kWh
